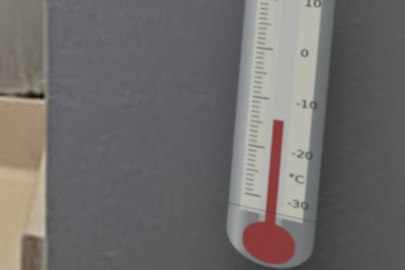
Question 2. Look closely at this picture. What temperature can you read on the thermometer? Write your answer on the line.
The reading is -14 °C
